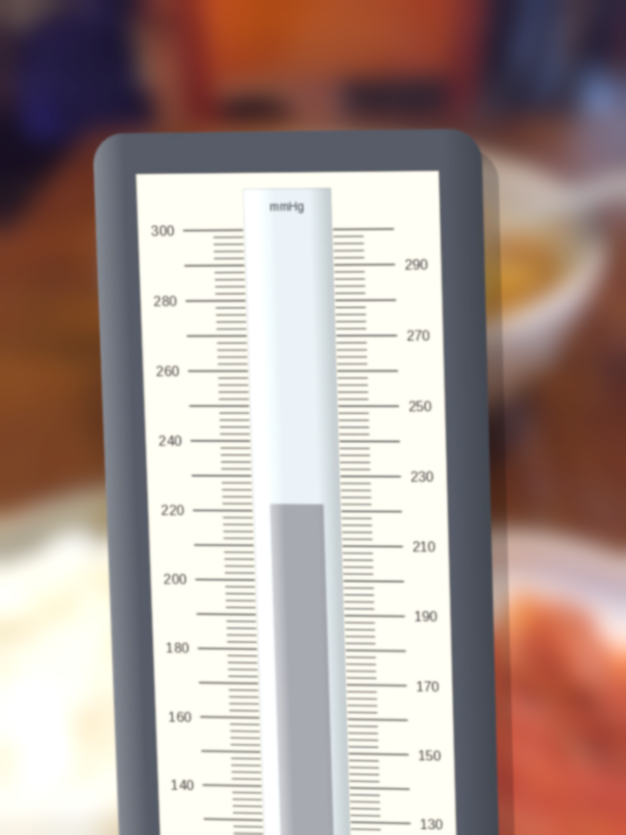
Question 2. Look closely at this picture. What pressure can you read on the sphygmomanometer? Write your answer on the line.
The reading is 222 mmHg
